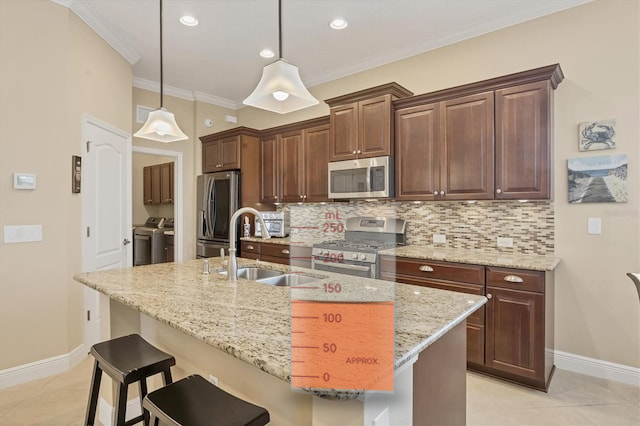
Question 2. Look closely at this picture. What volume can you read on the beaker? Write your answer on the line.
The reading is 125 mL
